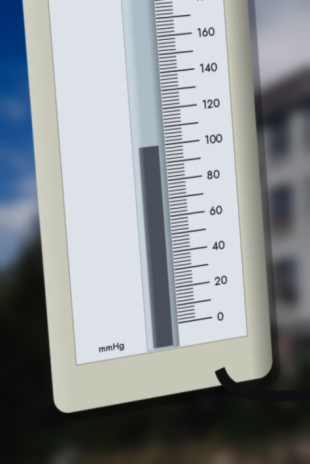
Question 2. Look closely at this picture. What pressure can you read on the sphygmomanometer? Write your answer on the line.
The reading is 100 mmHg
